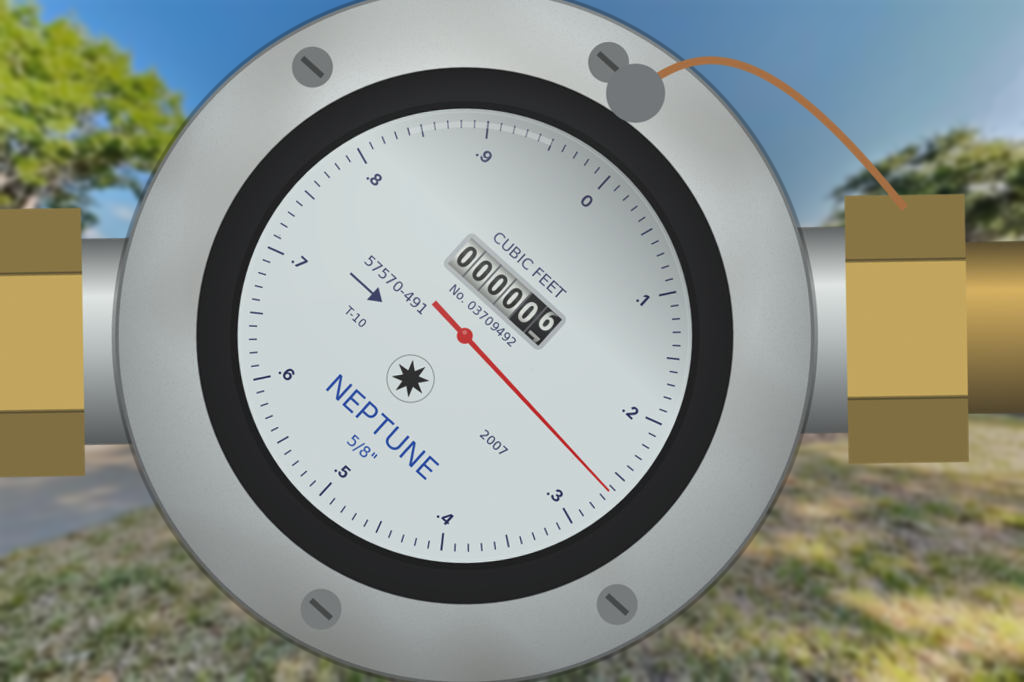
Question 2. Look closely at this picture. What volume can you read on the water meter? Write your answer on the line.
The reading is 6.26 ft³
